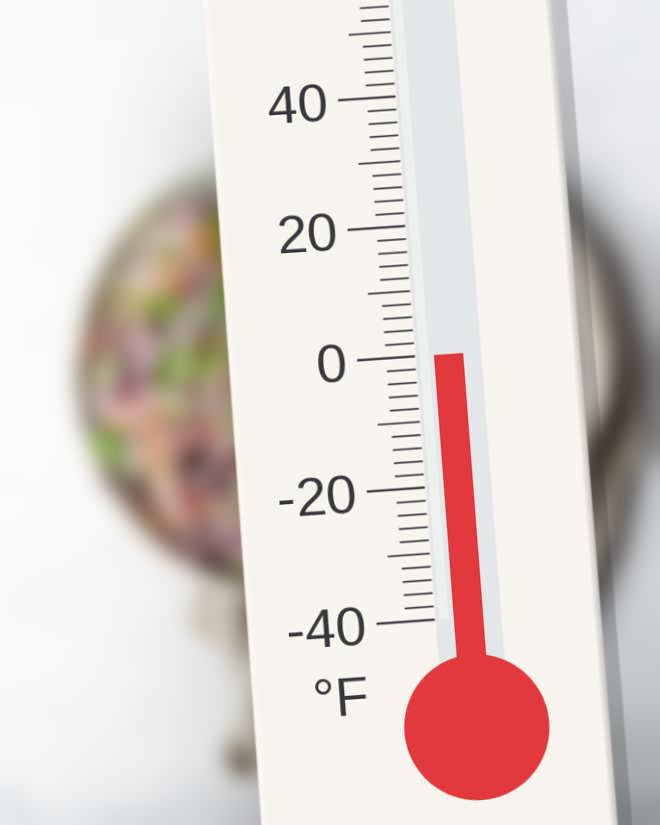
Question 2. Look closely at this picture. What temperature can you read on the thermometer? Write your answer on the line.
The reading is 0 °F
